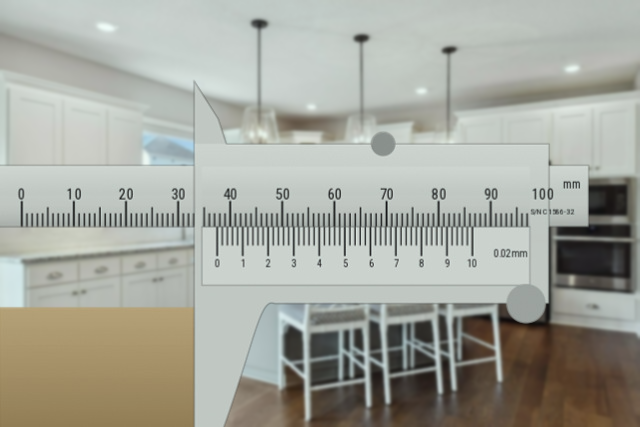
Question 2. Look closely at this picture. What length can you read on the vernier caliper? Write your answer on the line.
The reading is 37.5 mm
